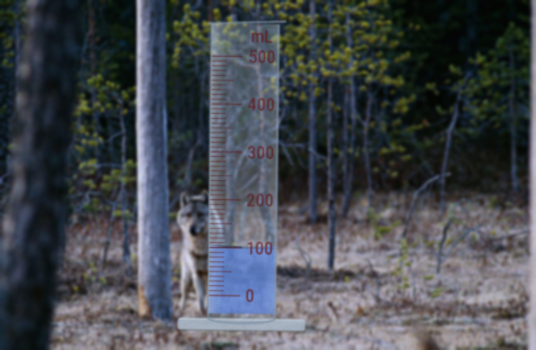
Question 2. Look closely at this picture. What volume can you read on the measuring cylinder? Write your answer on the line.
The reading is 100 mL
